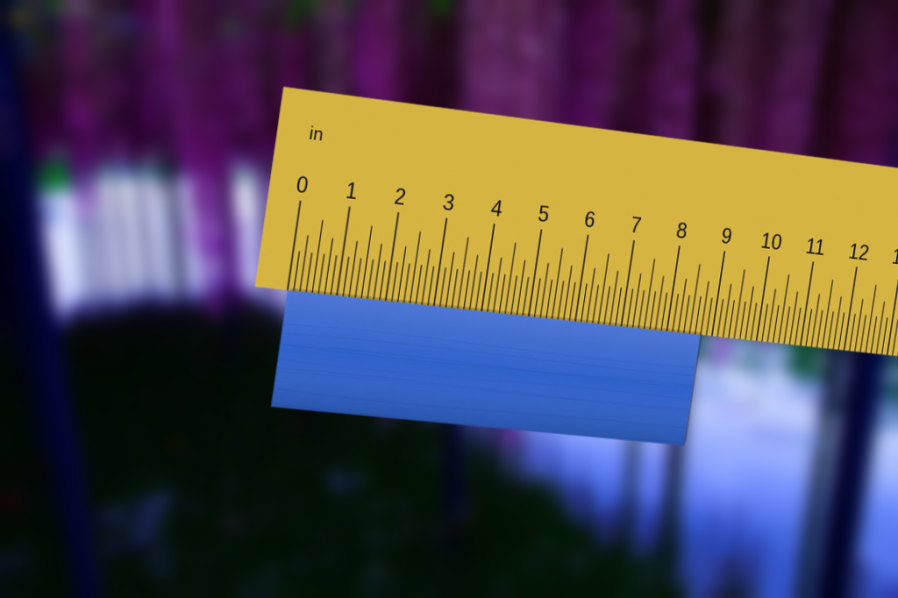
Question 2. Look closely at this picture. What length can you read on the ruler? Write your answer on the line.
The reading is 8.75 in
